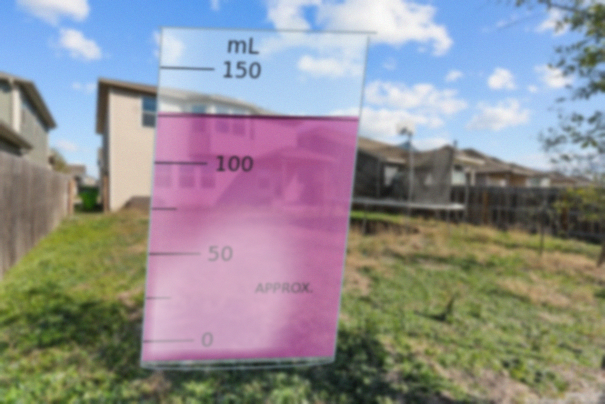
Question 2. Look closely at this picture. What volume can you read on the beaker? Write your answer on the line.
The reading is 125 mL
